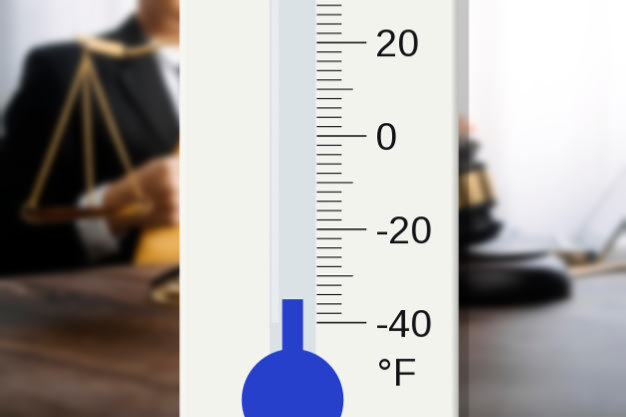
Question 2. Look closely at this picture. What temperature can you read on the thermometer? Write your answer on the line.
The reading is -35 °F
